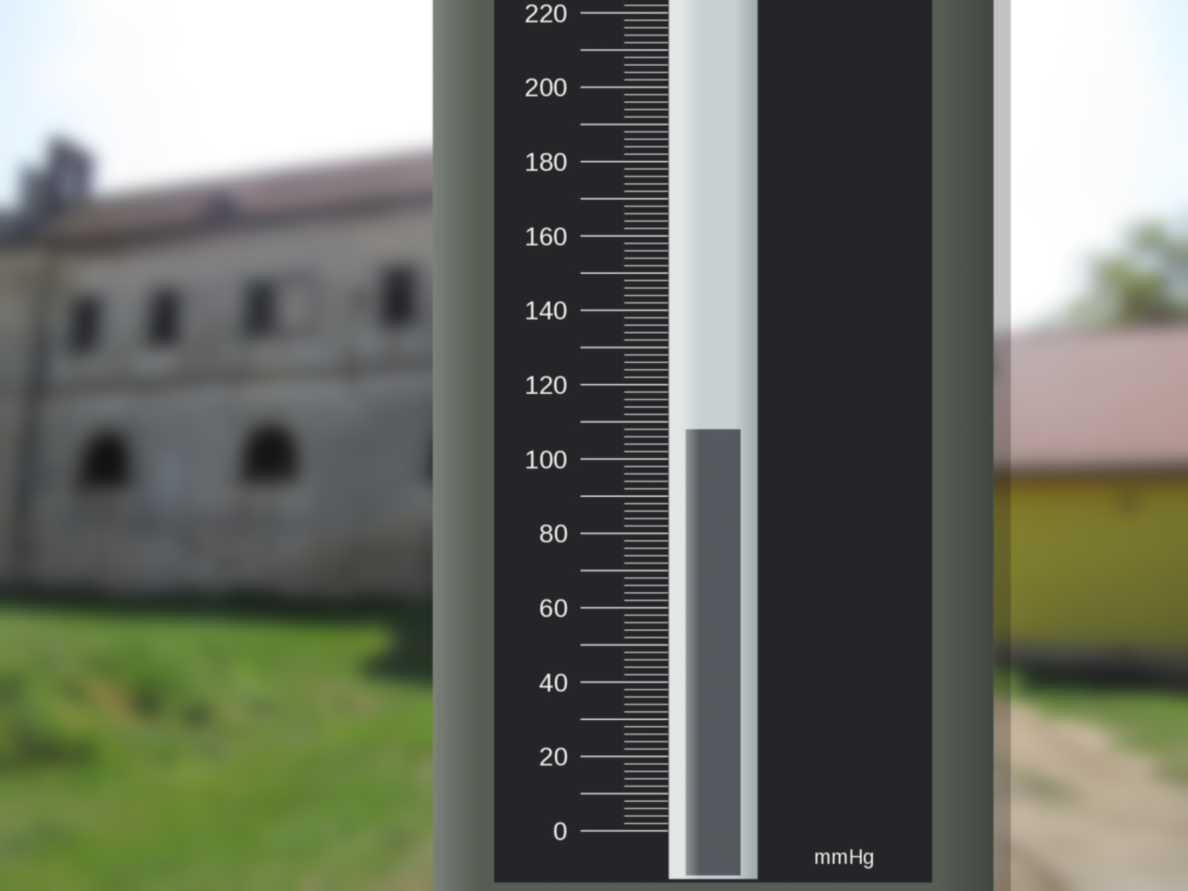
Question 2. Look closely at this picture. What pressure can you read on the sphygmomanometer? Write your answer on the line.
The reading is 108 mmHg
